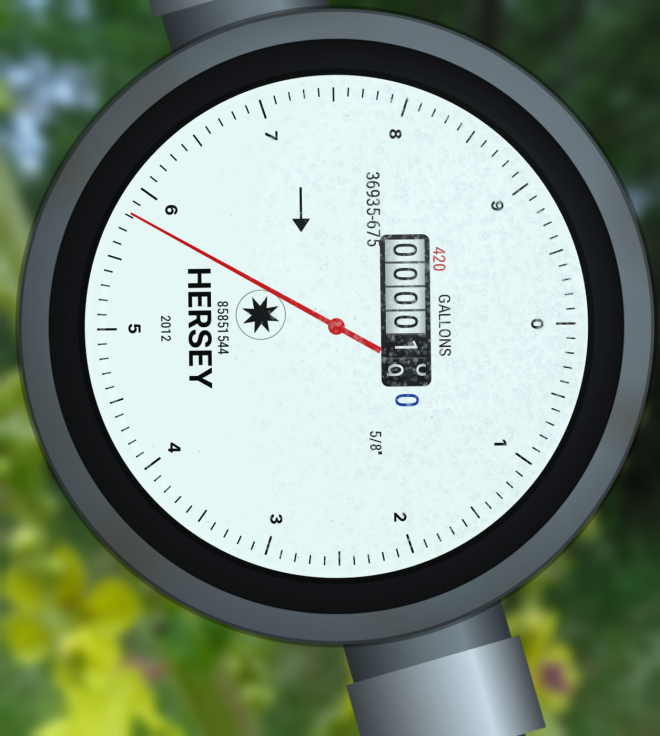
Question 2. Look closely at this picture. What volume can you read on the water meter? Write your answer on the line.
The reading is 185.8 gal
